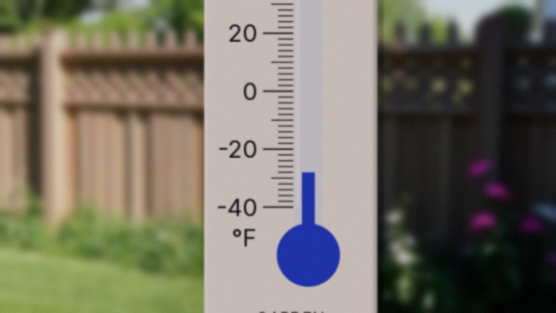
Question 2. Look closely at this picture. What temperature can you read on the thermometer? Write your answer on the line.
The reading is -28 °F
